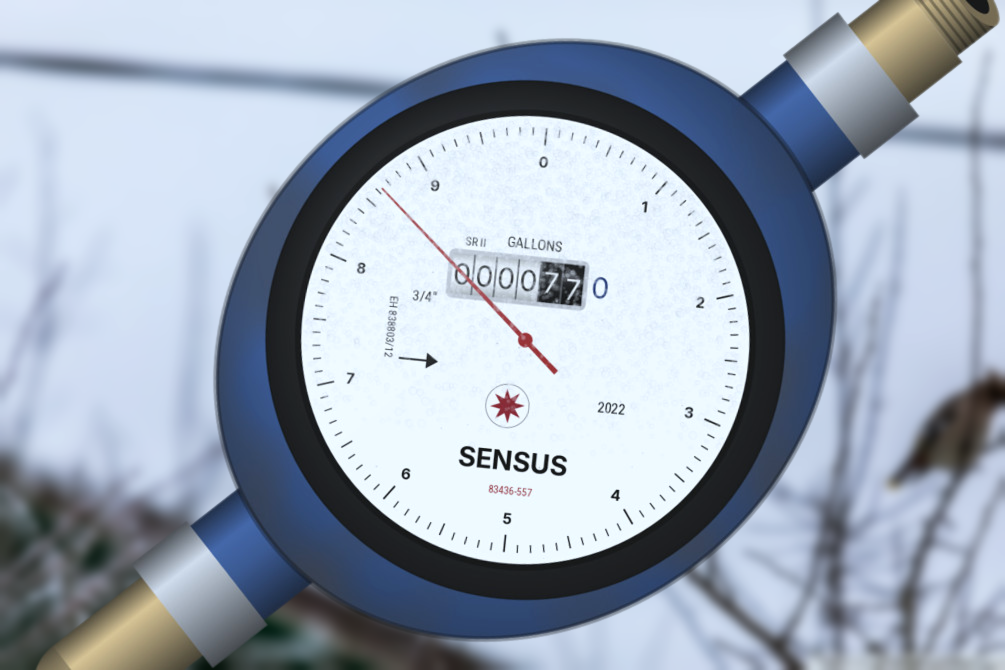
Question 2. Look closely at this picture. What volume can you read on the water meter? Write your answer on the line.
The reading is 768.6 gal
